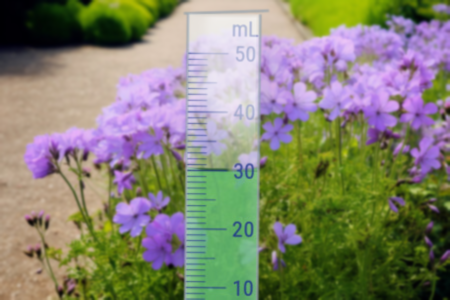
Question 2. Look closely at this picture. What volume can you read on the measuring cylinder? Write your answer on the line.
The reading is 30 mL
